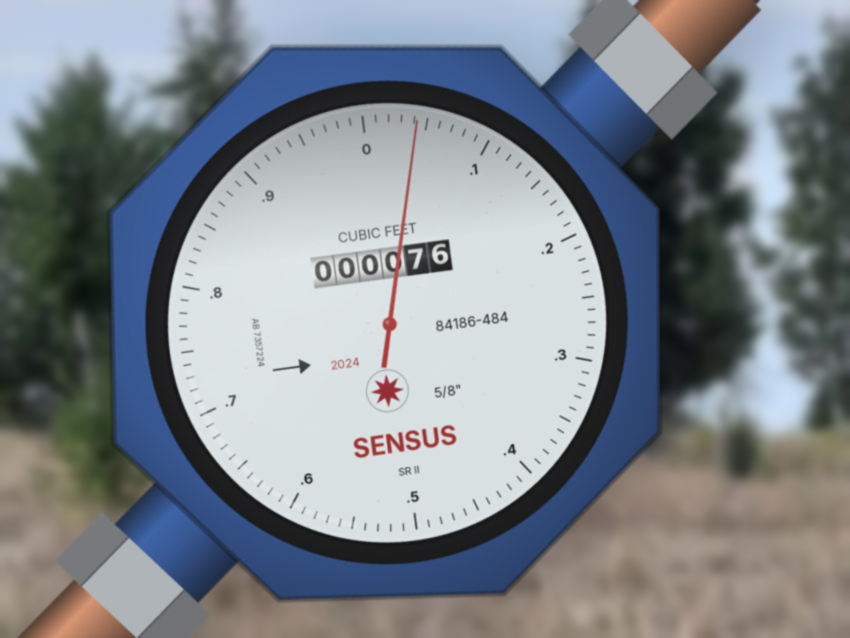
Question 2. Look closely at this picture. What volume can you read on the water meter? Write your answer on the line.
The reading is 76.04 ft³
